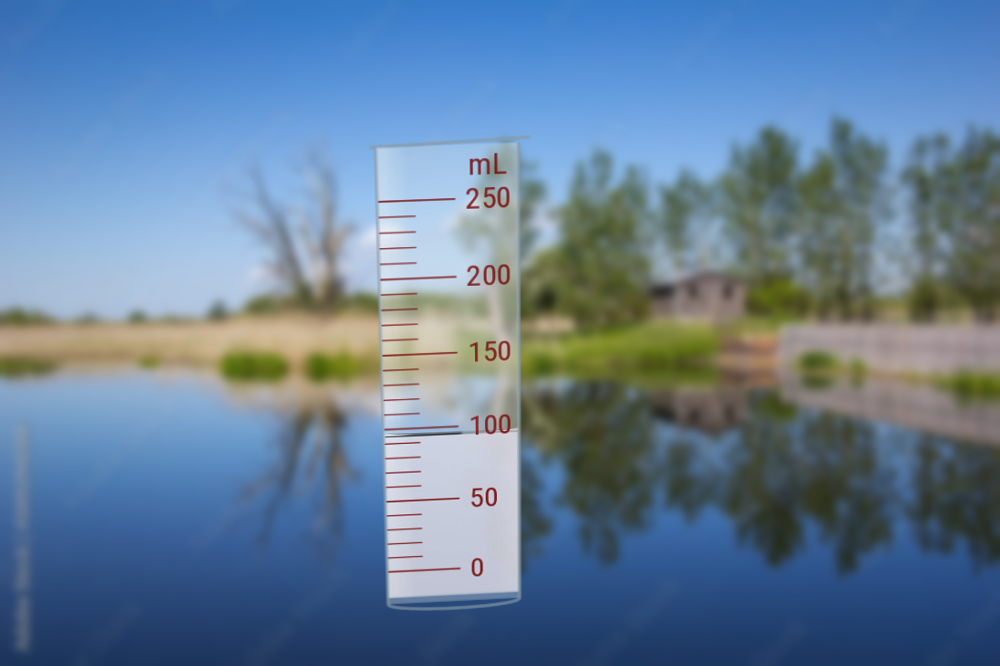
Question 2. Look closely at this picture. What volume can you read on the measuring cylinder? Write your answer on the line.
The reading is 95 mL
